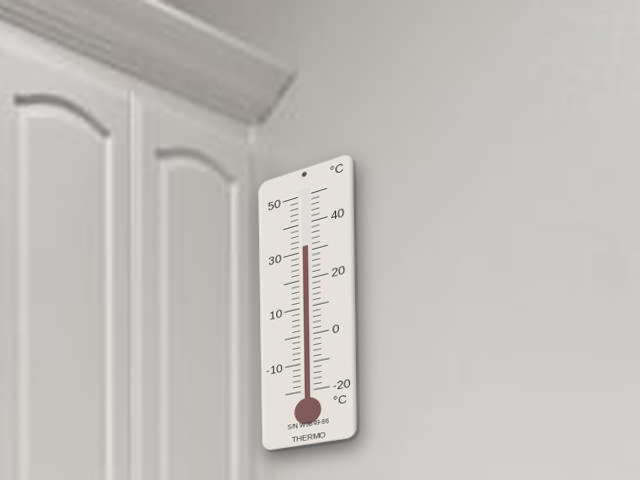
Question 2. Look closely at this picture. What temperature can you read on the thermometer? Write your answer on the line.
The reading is 32 °C
